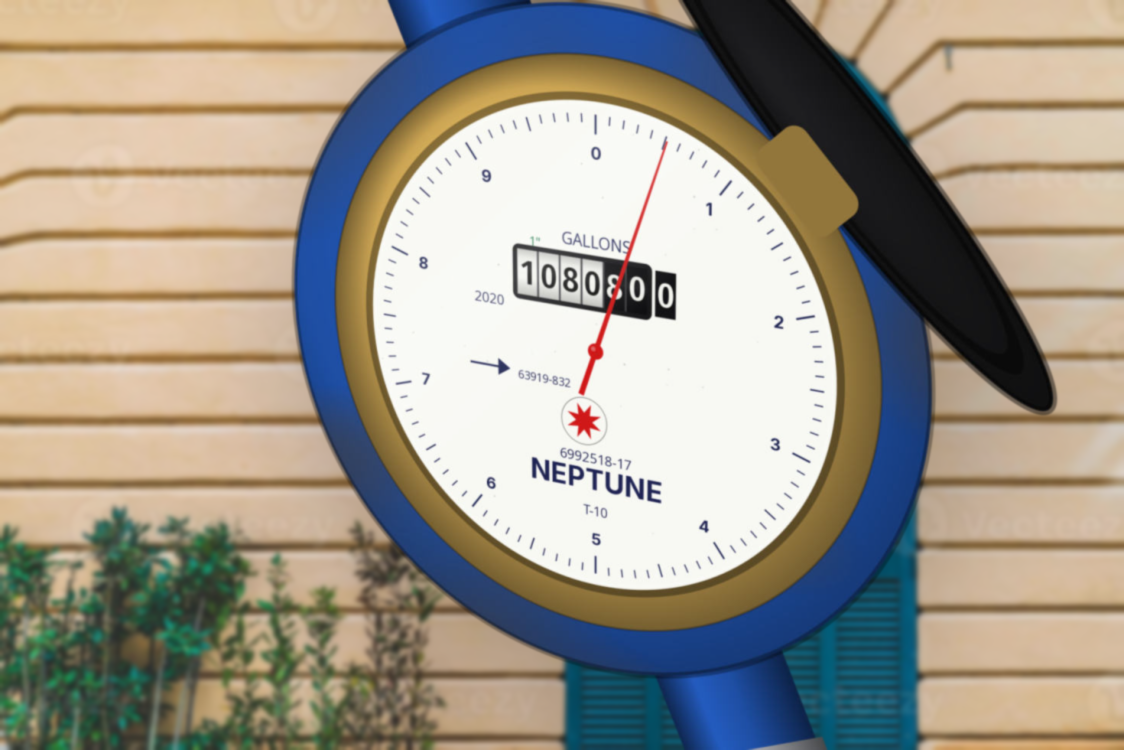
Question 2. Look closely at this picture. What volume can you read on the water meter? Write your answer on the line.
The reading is 1080800.5 gal
